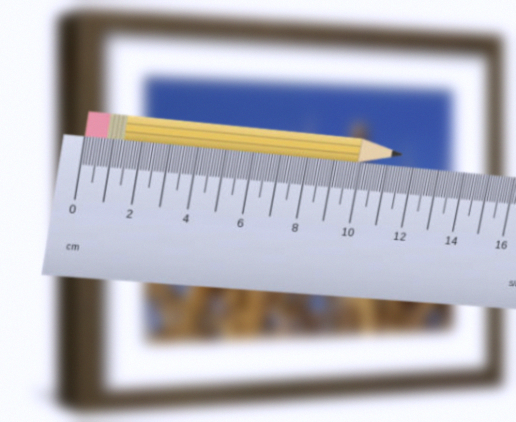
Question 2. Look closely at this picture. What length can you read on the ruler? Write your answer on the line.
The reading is 11.5 cm
